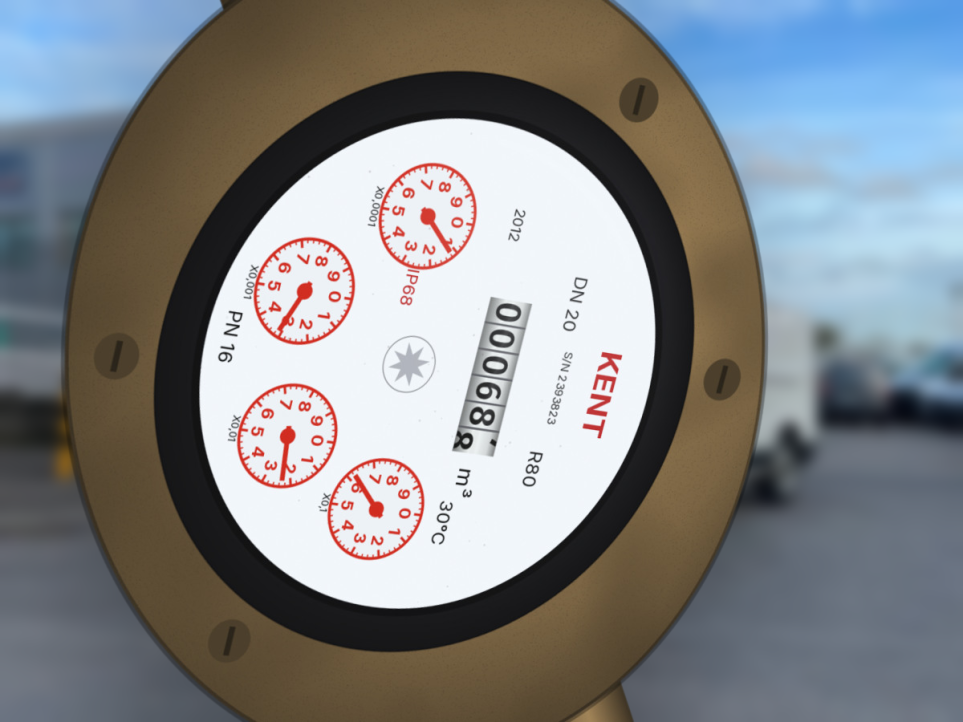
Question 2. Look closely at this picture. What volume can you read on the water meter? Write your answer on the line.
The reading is 687.6231 m³
